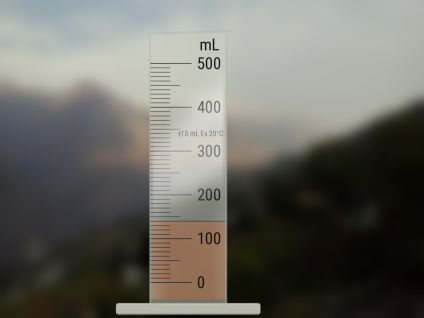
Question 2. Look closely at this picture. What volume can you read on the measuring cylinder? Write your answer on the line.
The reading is 140 mL
